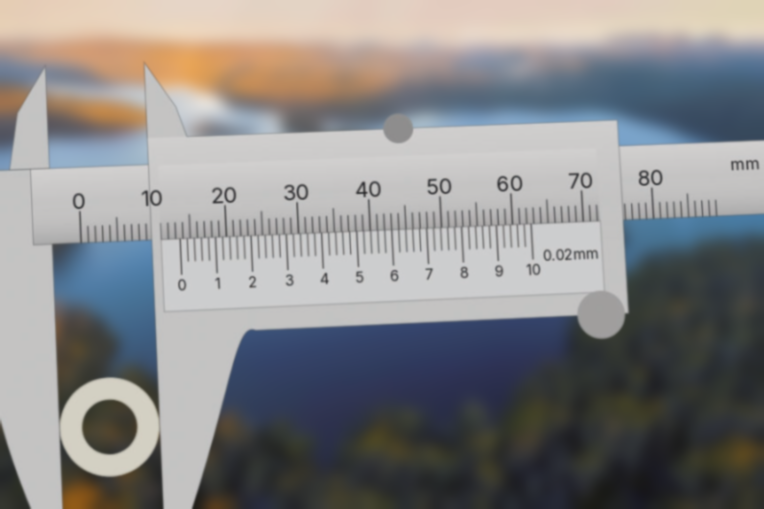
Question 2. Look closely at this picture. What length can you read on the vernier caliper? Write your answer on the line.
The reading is 13.6 mm
